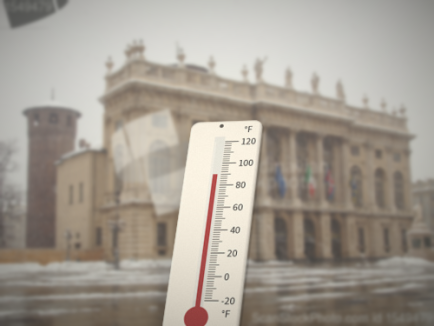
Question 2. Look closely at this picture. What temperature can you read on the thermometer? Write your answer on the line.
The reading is 90 °F
